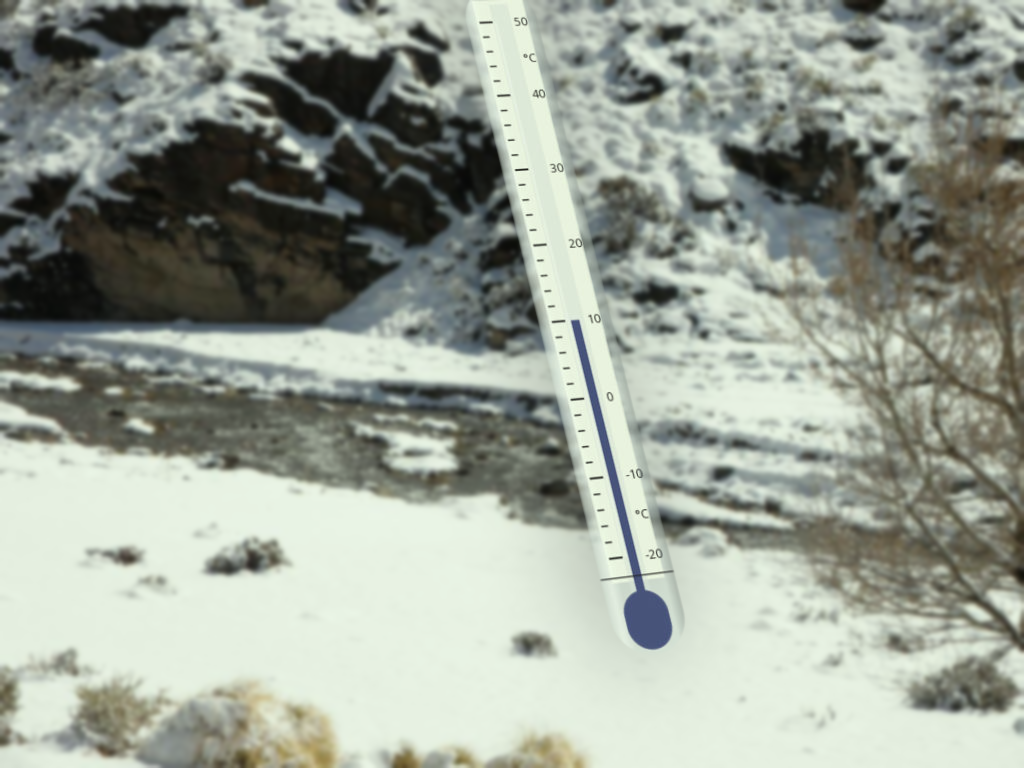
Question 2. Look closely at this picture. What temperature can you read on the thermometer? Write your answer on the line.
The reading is 10 °C
